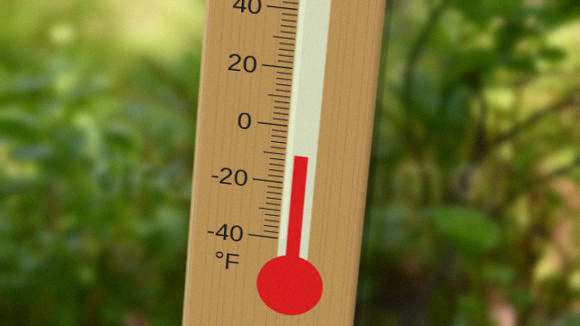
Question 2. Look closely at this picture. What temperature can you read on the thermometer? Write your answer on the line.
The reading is -10 °F
